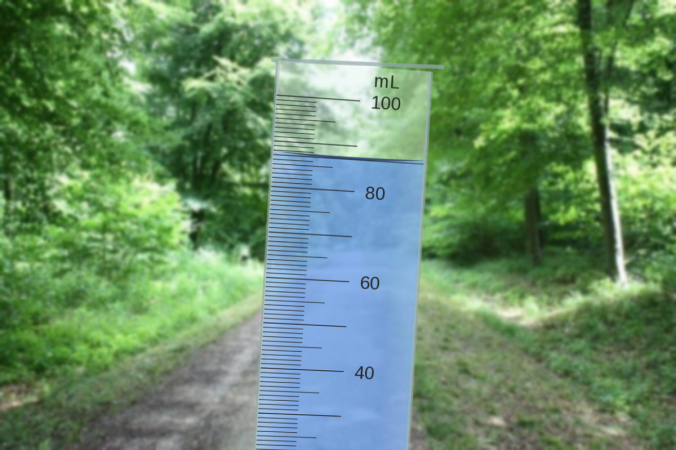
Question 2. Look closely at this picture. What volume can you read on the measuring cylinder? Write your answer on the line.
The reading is 87 mL
